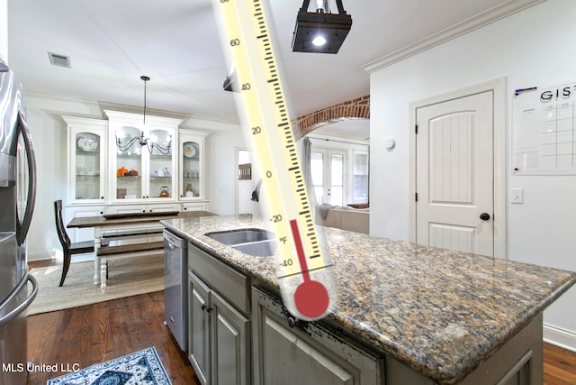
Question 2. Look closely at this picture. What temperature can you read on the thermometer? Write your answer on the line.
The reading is -22 °F
